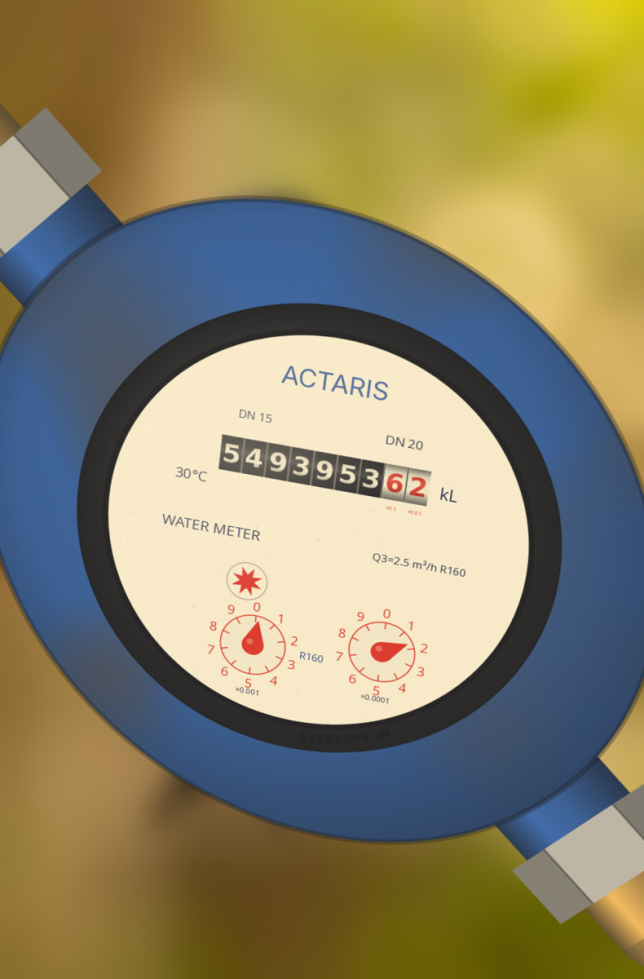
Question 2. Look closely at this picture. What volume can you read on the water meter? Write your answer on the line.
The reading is 5493953.6201 kL
